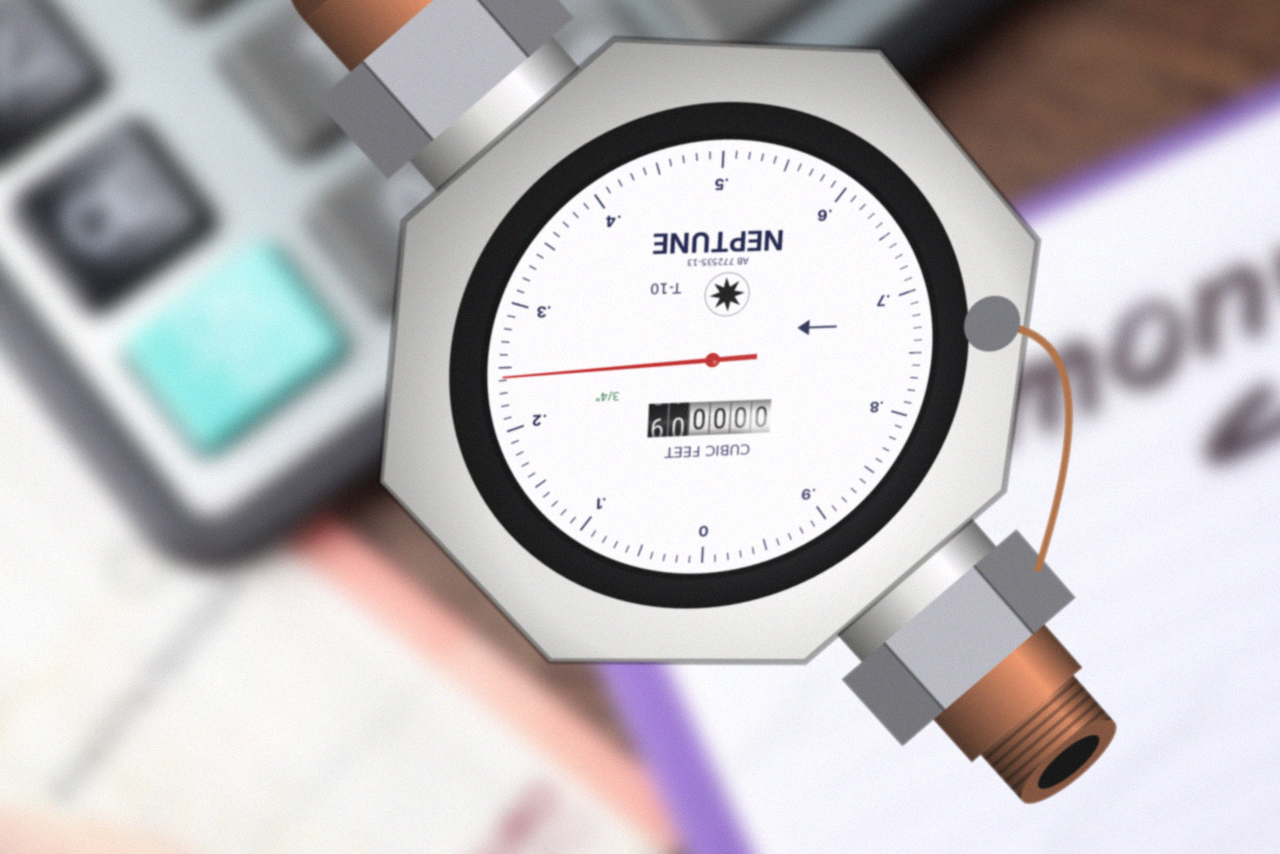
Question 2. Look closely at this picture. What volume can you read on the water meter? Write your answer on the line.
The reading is 9.24 ft³
